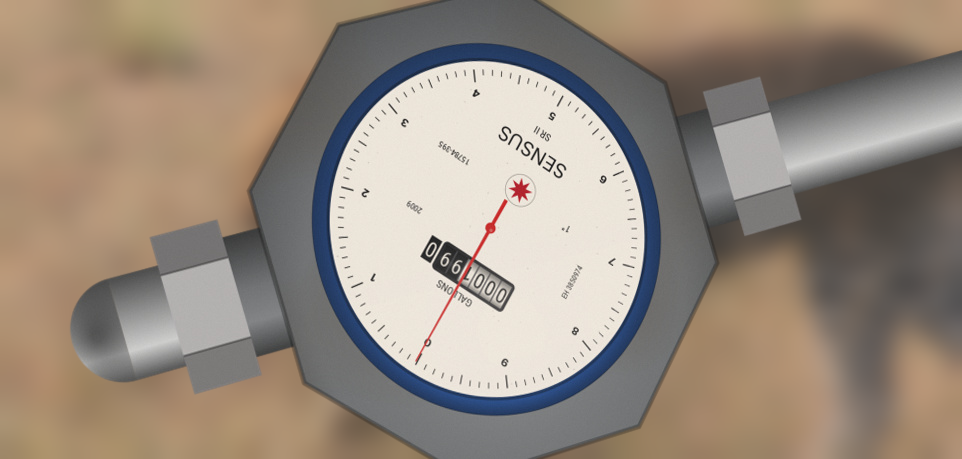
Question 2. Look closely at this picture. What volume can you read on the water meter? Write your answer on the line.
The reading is 1990.0 gal
